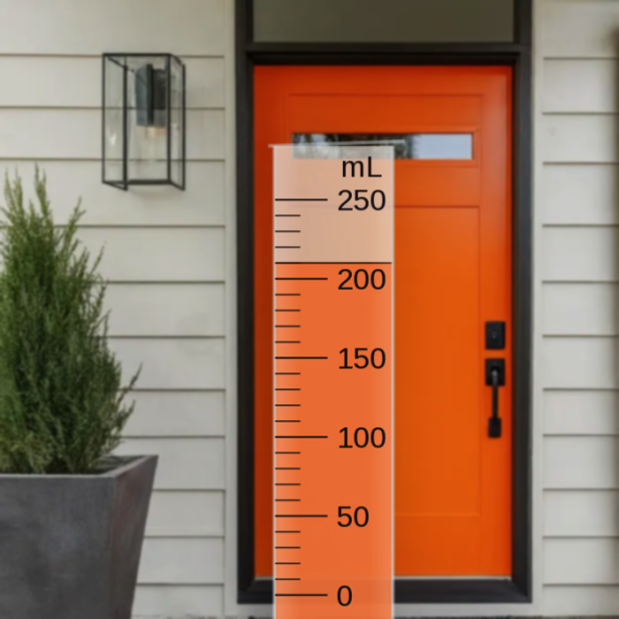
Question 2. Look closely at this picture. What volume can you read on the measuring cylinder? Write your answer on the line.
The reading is 210 mL
